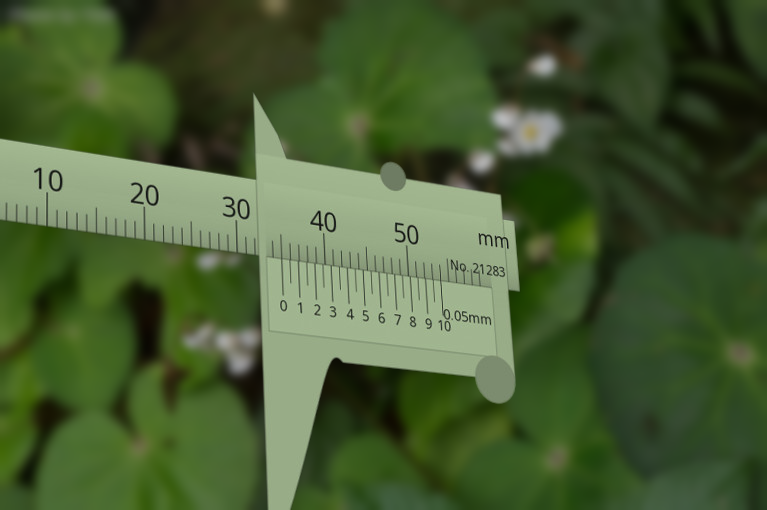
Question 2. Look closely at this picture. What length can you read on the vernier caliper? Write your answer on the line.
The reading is 35.0 mm
